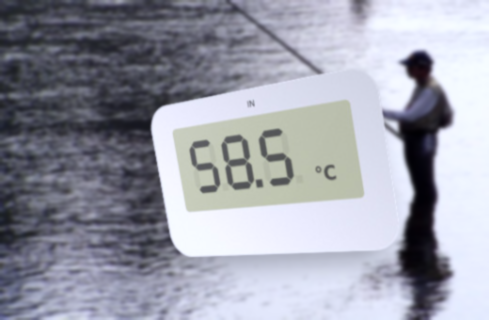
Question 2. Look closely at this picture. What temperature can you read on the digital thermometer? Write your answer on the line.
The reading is 58.5 °C
